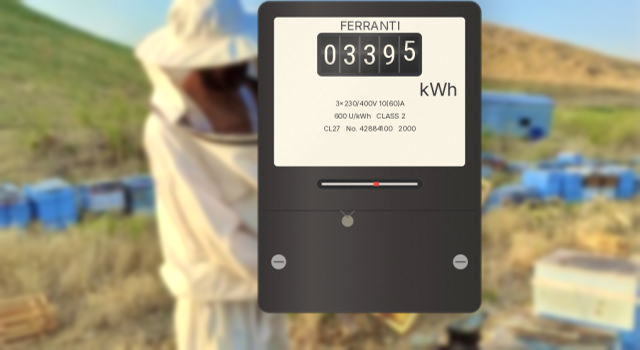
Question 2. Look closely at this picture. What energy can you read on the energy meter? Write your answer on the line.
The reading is 3395 kWh
